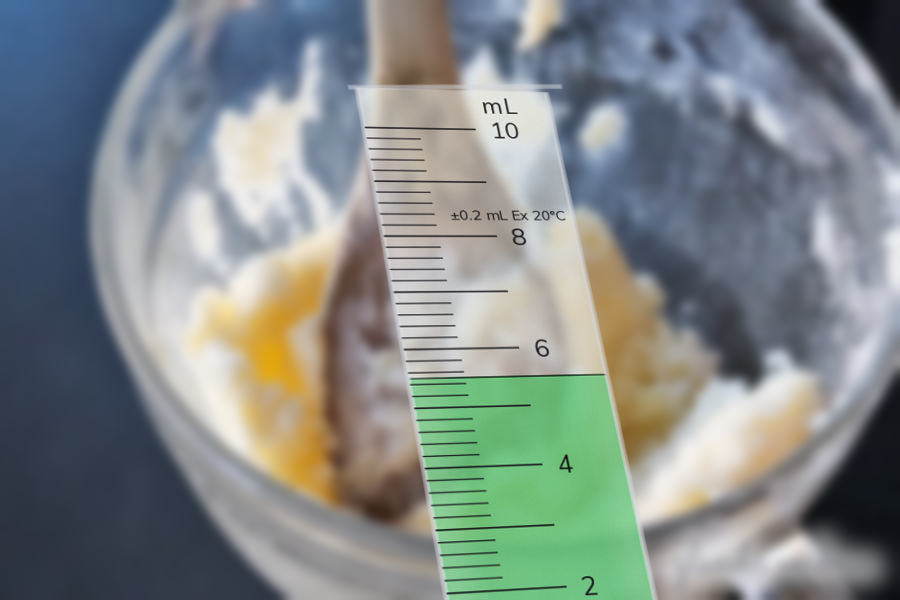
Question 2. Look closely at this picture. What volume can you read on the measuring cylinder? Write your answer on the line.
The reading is 5.5 mL
